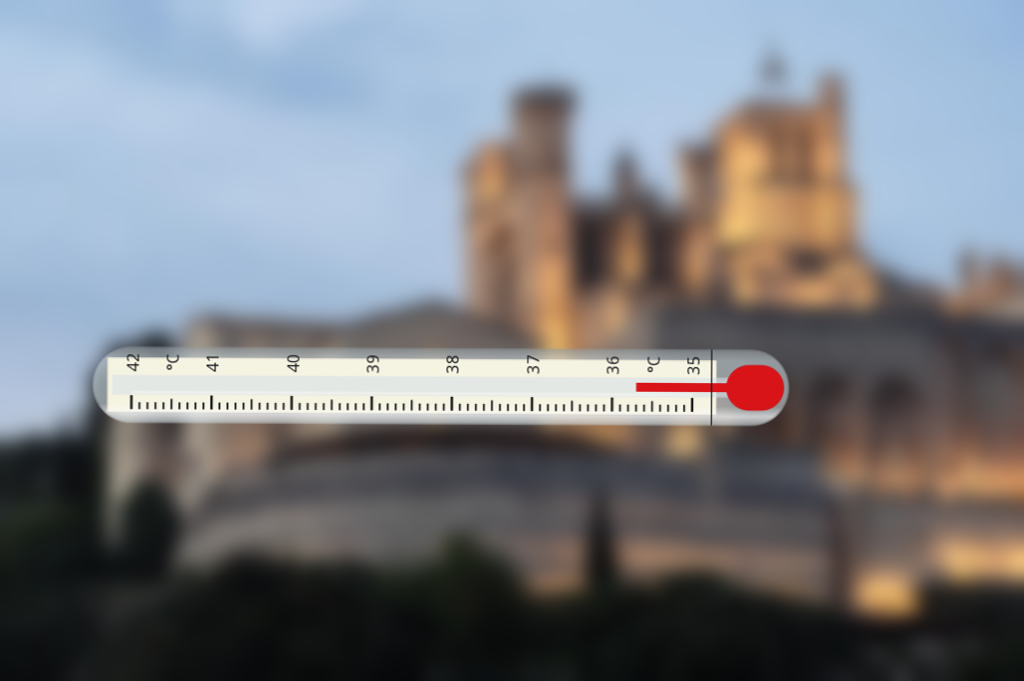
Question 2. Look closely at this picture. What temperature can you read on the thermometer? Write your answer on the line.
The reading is 35.7 °C
